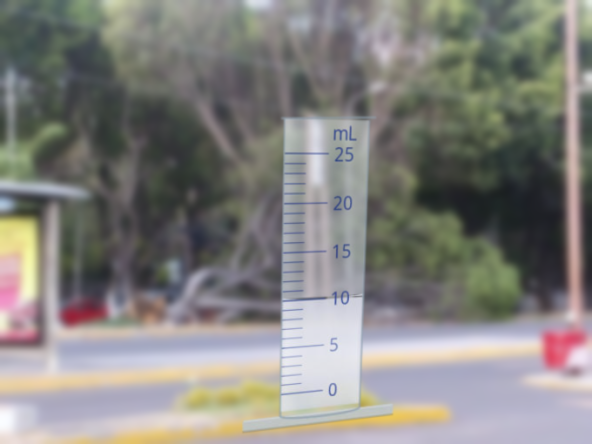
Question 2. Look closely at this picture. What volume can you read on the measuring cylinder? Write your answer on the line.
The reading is 10 mL
